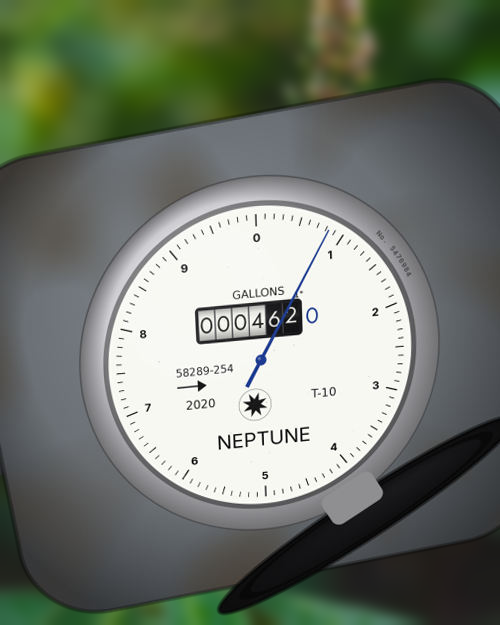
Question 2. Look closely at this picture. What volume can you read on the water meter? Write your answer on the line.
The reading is 4620.8 gal
